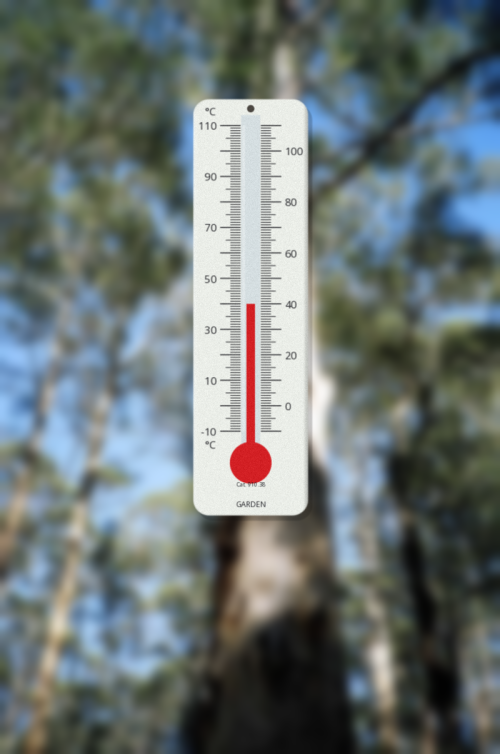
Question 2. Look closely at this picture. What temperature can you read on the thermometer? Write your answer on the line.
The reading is 40 °C
